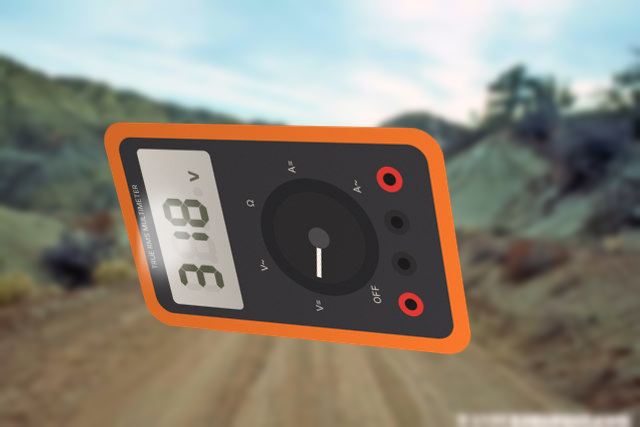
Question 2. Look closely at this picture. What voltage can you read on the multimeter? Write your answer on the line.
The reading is 318 V
